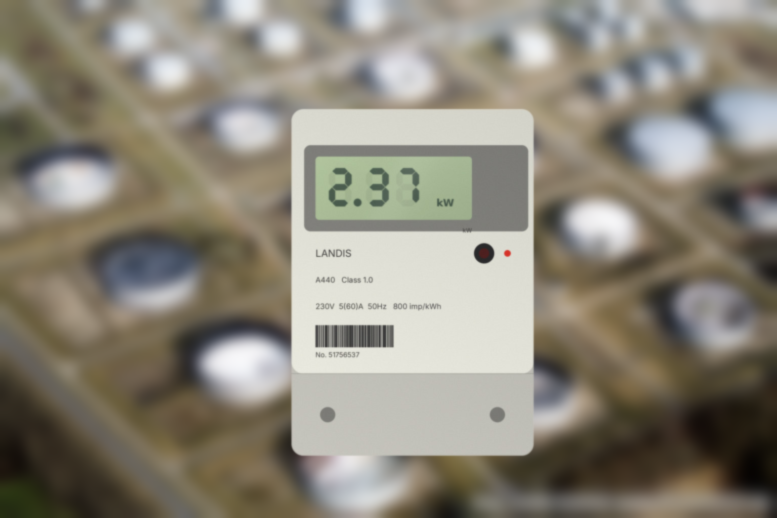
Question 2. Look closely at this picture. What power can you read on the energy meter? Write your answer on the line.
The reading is 2.37 kW
